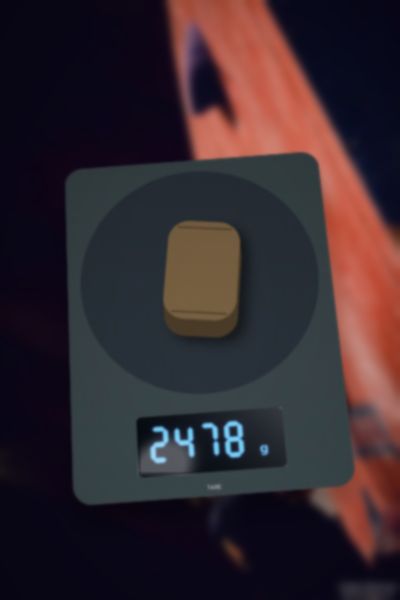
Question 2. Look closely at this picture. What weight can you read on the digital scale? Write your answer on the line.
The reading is 2478 g
